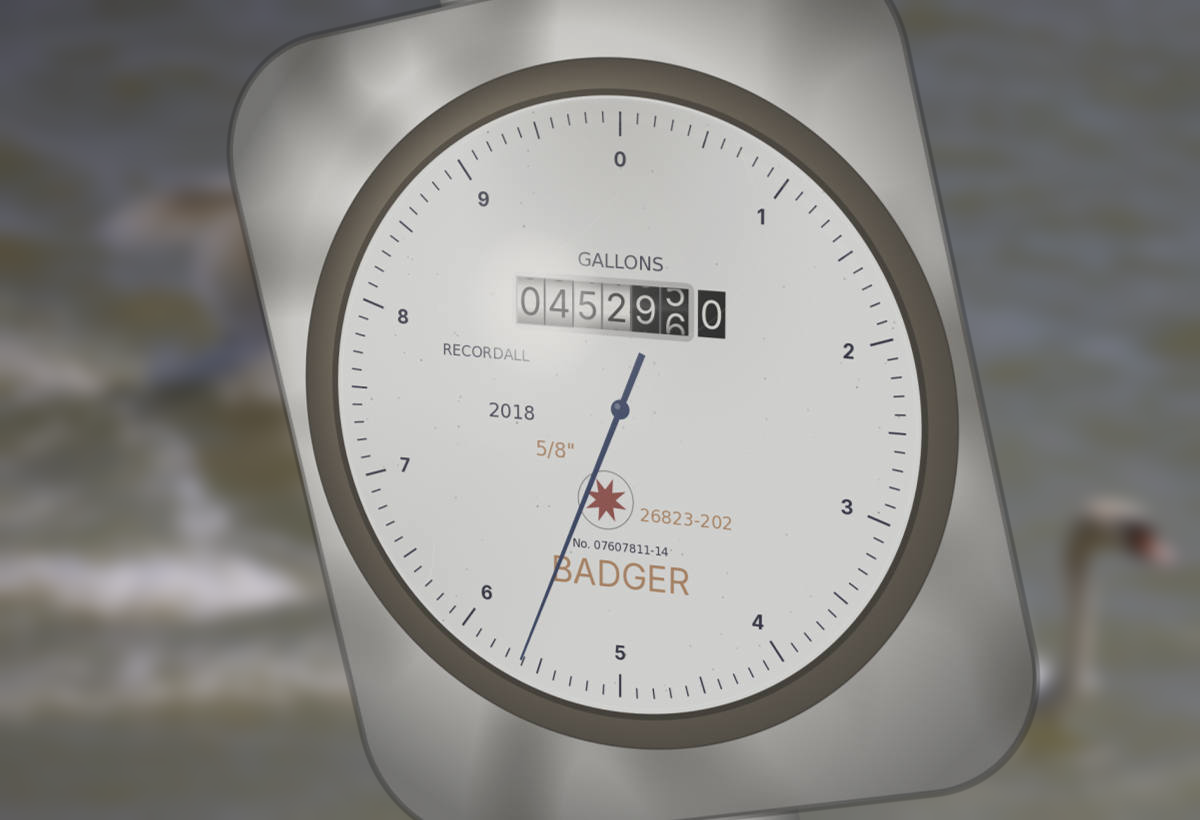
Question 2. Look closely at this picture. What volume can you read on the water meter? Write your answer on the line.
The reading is 452955.6 gal
